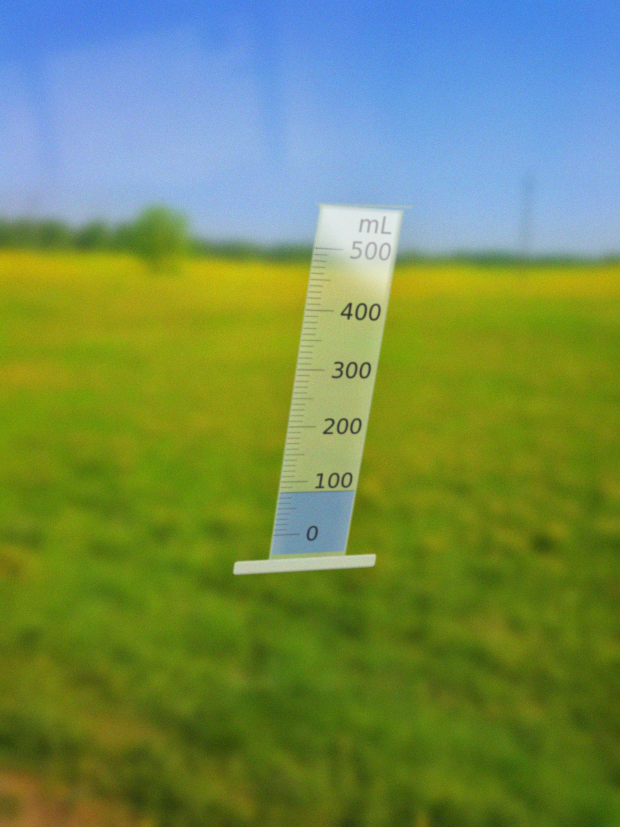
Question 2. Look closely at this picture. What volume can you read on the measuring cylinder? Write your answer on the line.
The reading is 80 mL
